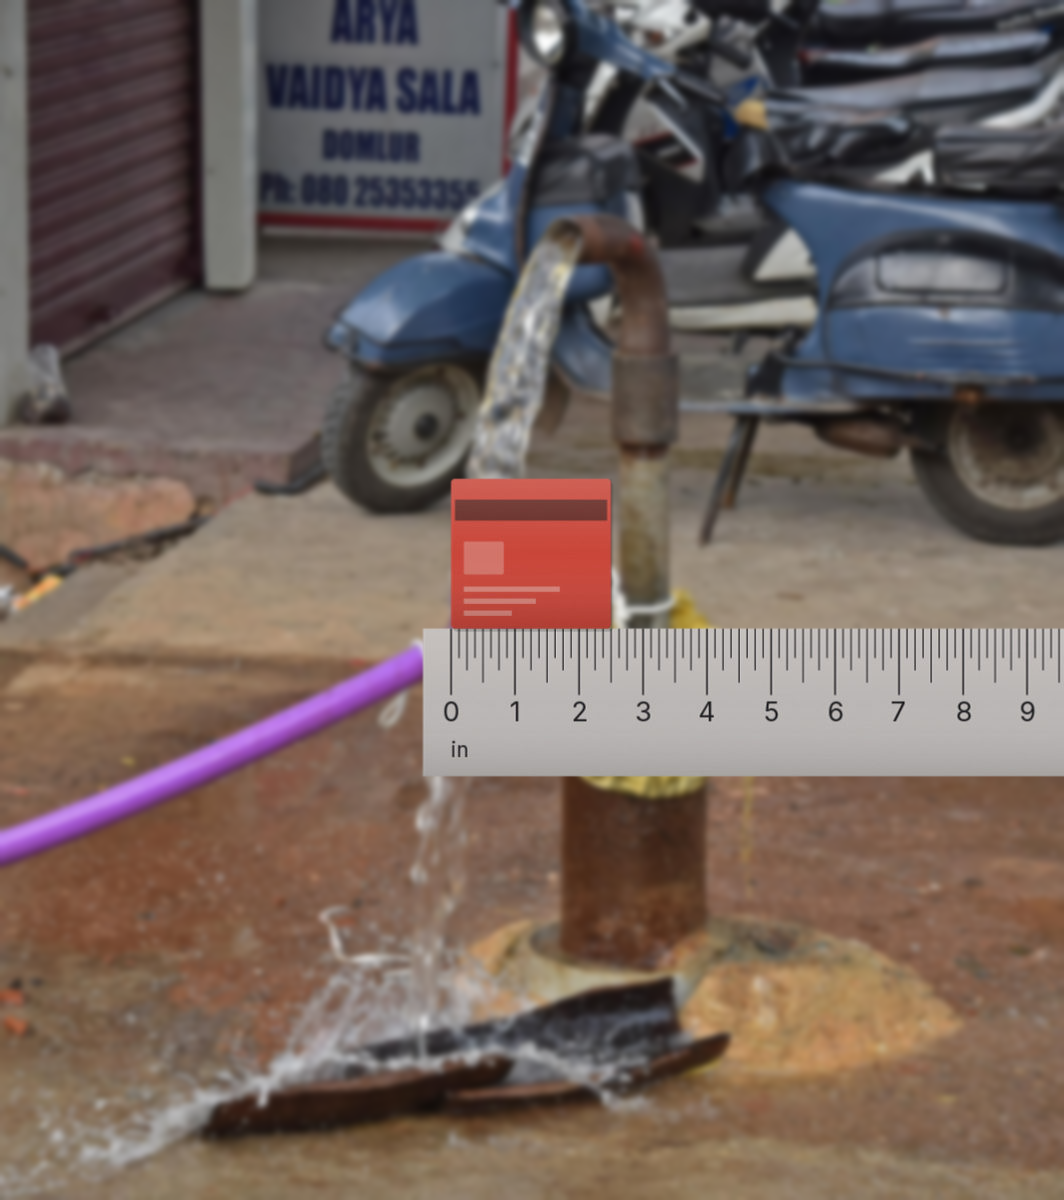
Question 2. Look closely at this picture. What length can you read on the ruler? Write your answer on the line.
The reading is 2.5 in
